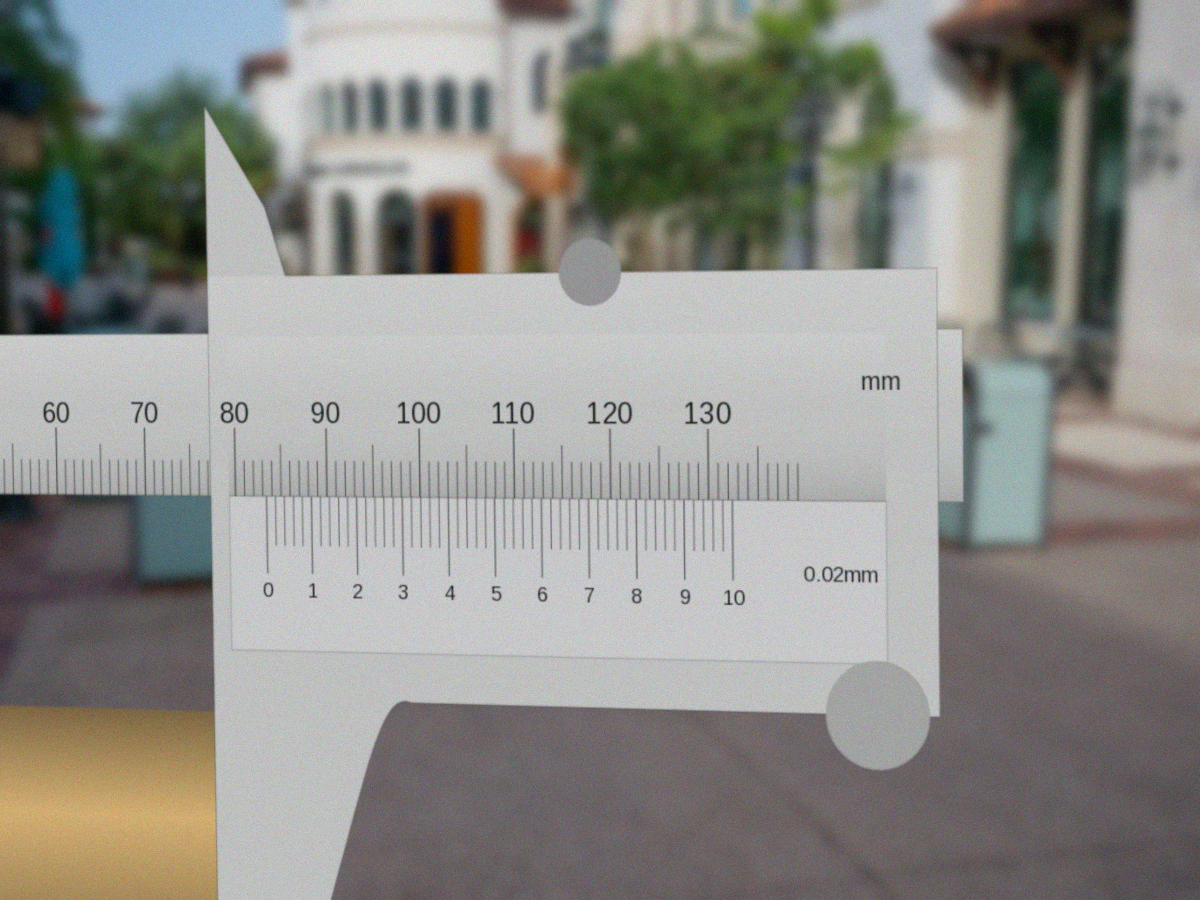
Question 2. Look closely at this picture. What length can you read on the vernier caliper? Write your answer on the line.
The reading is 83.4 mm
